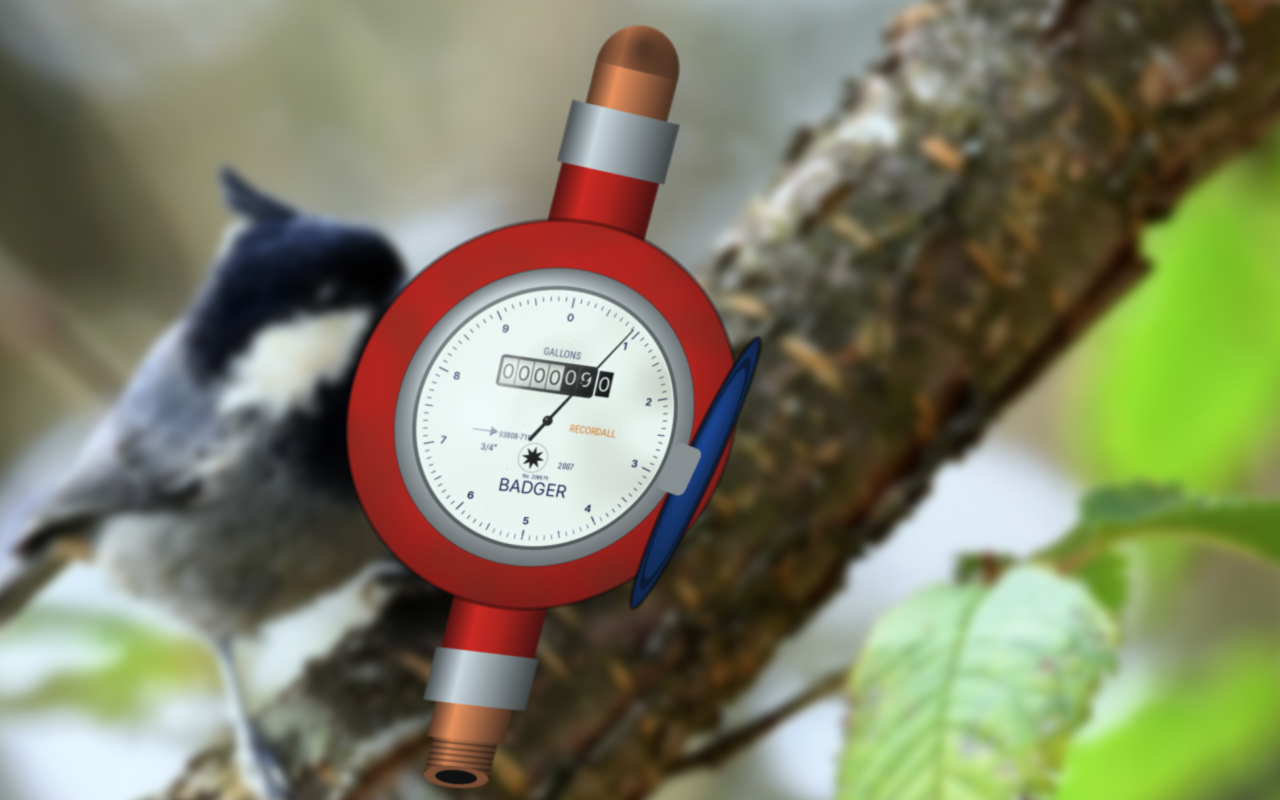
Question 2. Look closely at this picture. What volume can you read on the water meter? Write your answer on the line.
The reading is 90.9 gal
